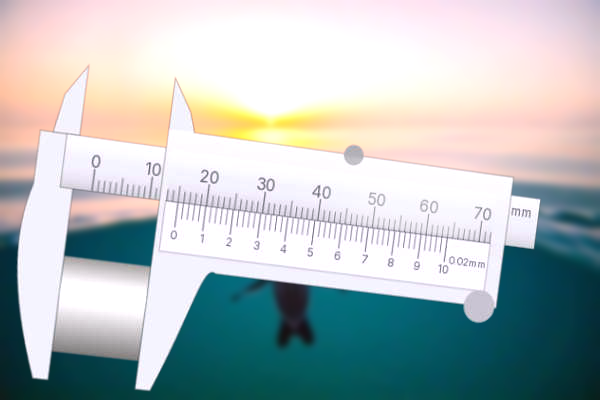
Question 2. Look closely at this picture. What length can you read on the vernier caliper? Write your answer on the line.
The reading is 15.0 mm
